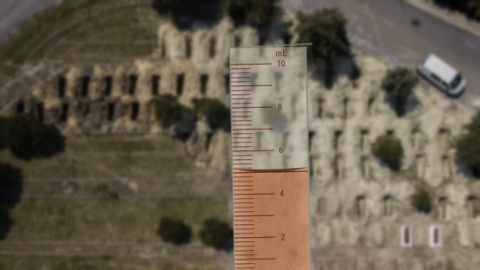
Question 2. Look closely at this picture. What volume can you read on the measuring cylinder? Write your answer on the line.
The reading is 5 mL
